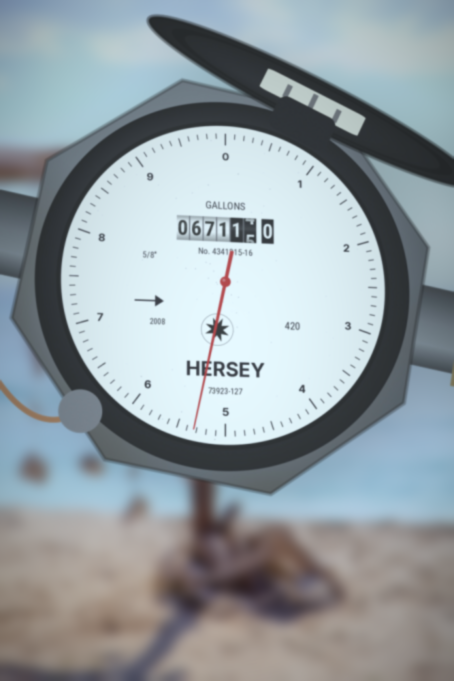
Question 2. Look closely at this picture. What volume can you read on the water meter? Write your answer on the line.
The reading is 671145.3 gal
